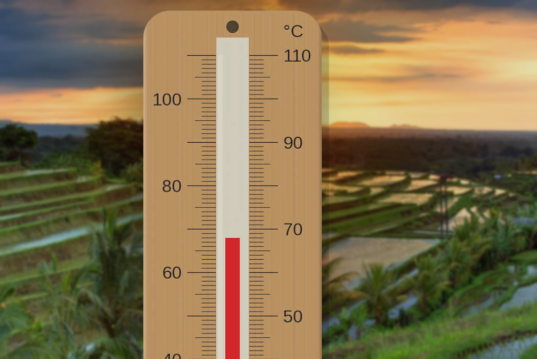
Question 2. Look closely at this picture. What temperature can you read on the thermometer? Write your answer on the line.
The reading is 68 °C
